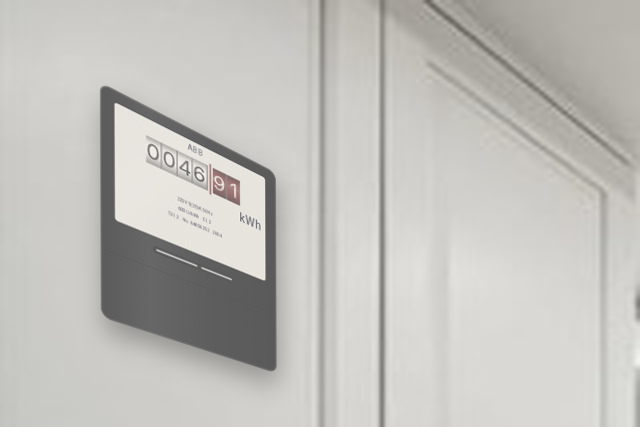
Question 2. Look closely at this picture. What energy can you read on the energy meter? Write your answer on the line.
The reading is 46.91 kWh
